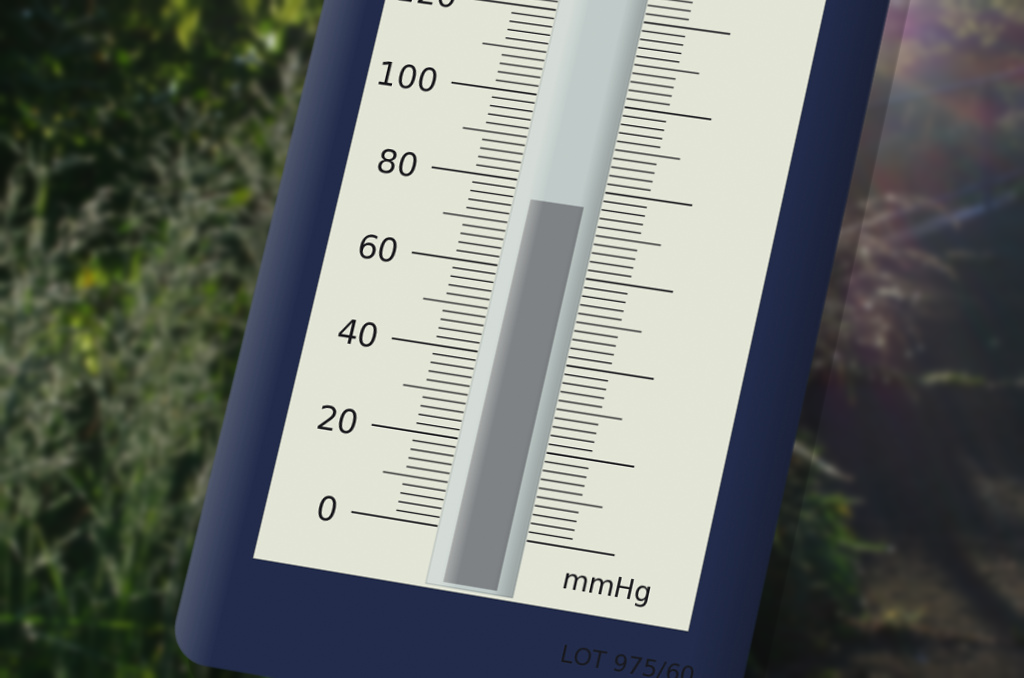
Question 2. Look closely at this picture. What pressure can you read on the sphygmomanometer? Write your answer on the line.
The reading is 76 mmHg
